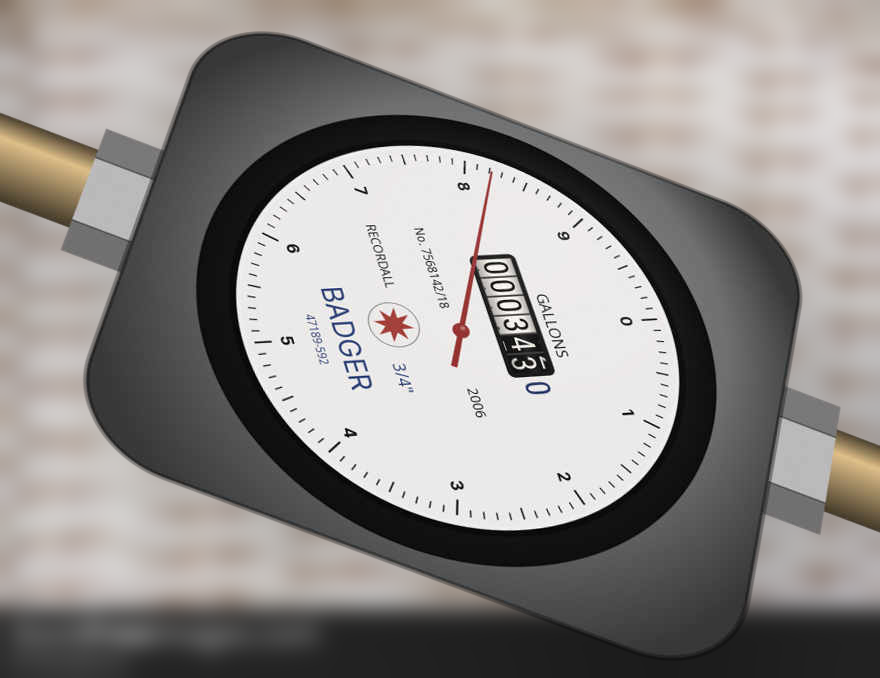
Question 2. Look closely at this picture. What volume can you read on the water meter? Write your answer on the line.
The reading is 3428.2 gal
